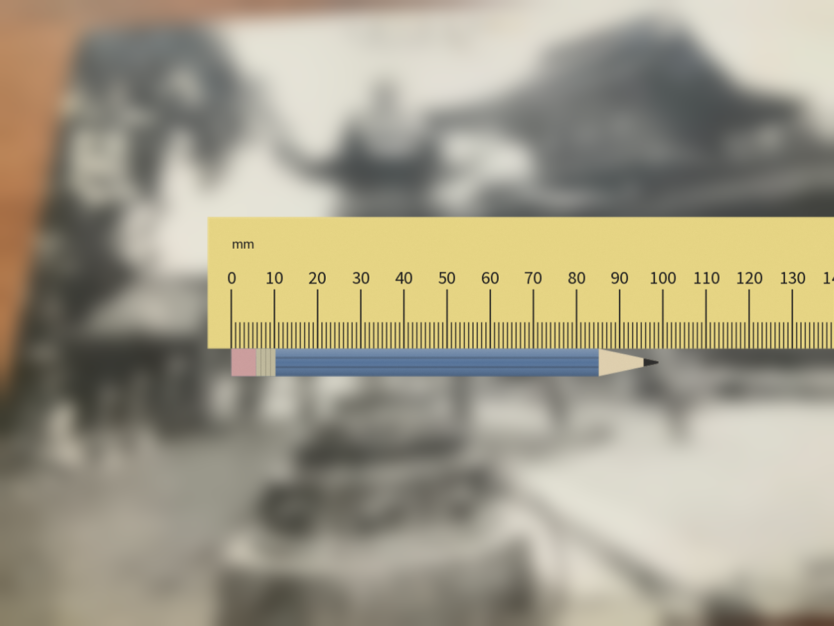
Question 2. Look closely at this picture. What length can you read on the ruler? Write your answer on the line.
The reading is 99 mm
